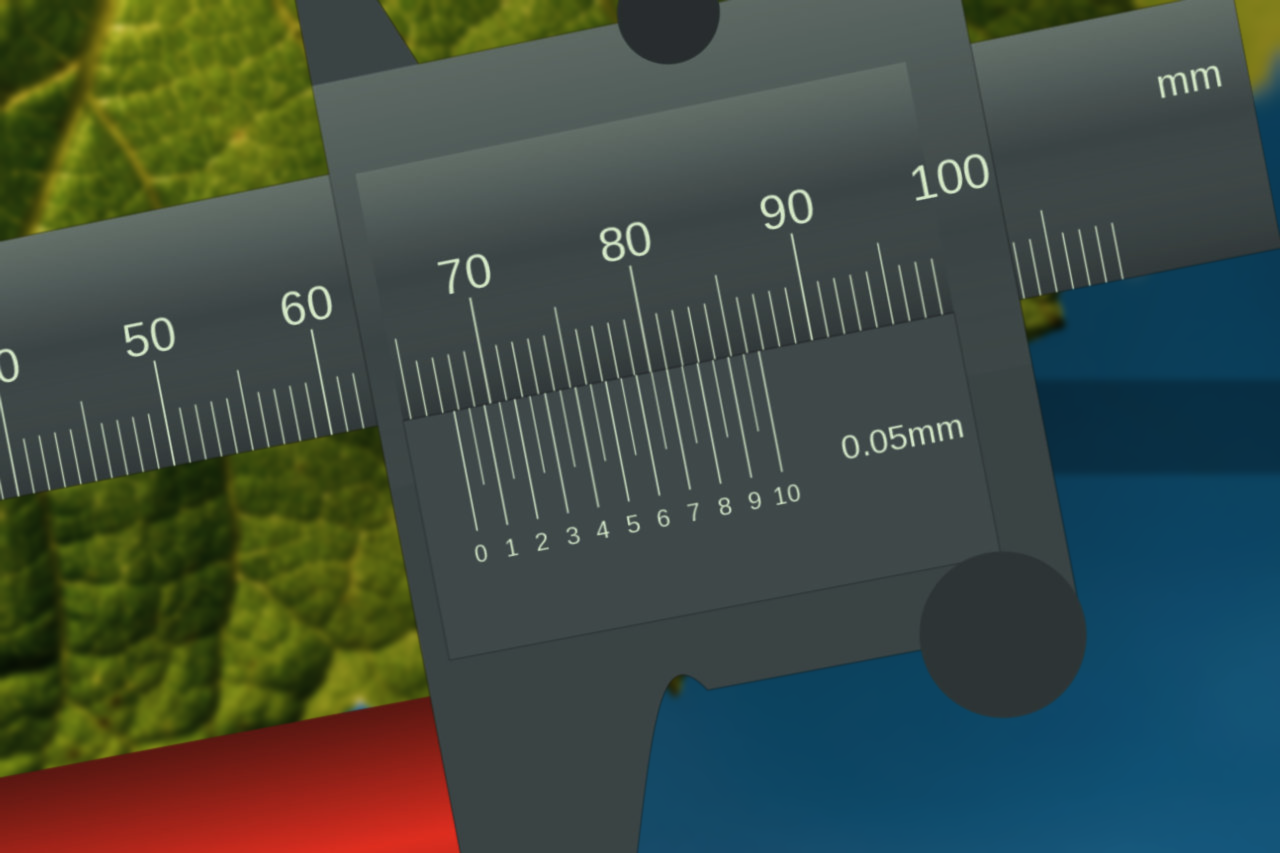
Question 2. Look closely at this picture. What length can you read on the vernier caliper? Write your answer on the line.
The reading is 67.7 mm
